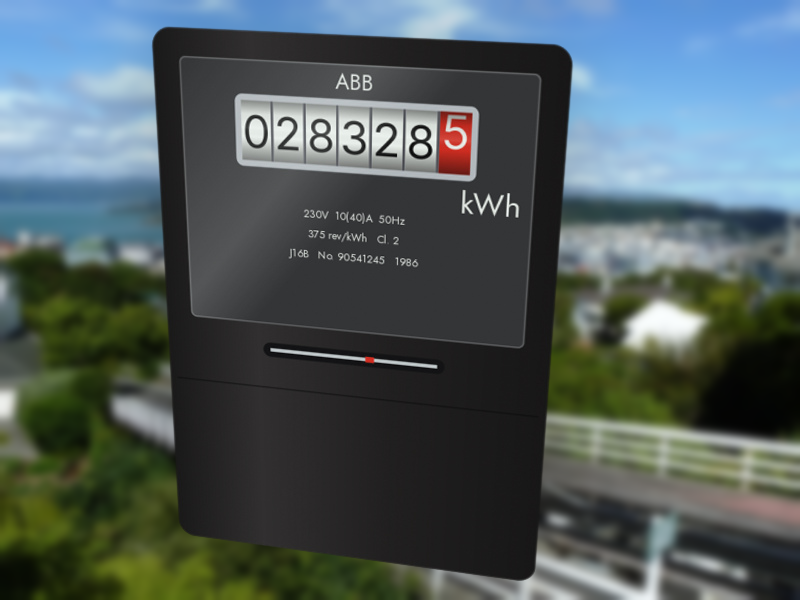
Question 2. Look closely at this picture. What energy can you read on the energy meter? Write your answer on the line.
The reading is 28328.5 kWh
